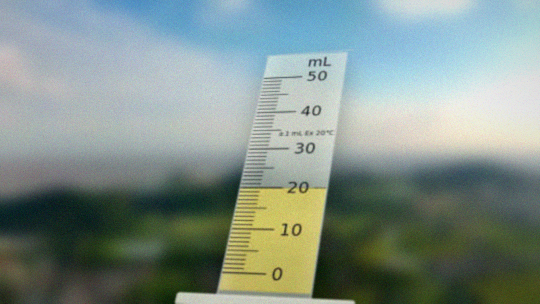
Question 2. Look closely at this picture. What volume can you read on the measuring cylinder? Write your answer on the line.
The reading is 20 mL
